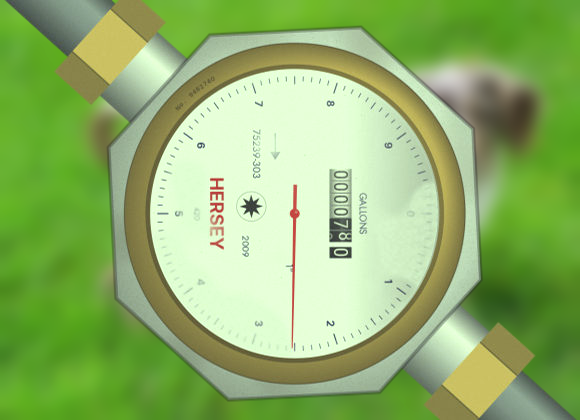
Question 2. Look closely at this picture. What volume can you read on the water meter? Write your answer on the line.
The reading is 782.5 gal
